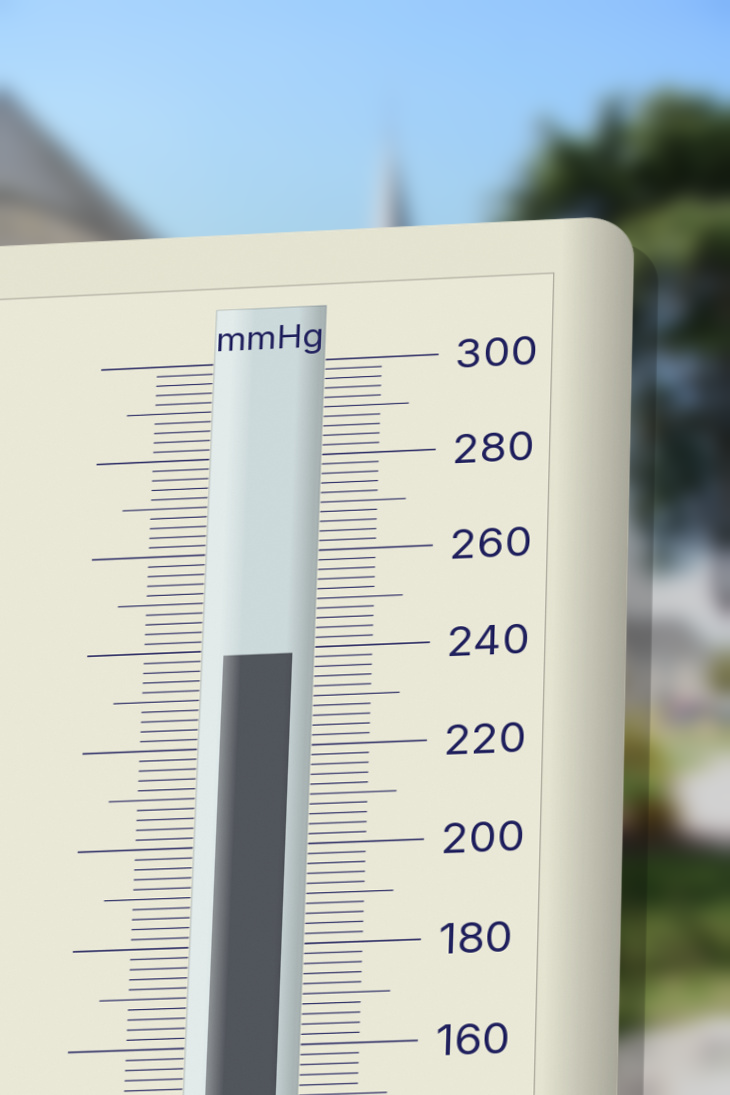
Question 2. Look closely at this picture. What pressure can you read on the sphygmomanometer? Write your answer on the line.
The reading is 239 mmHg
